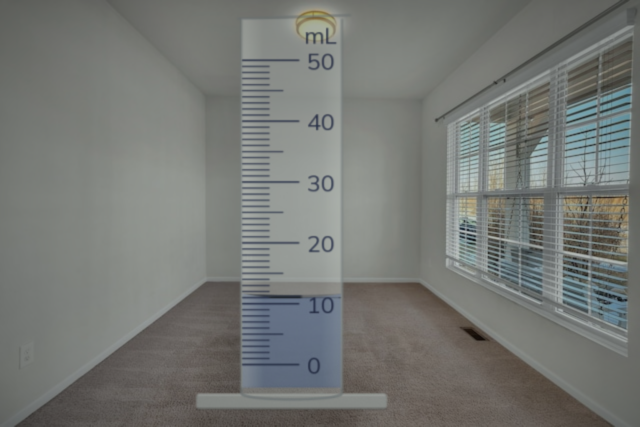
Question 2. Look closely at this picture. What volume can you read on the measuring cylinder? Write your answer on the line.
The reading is 11 mL
